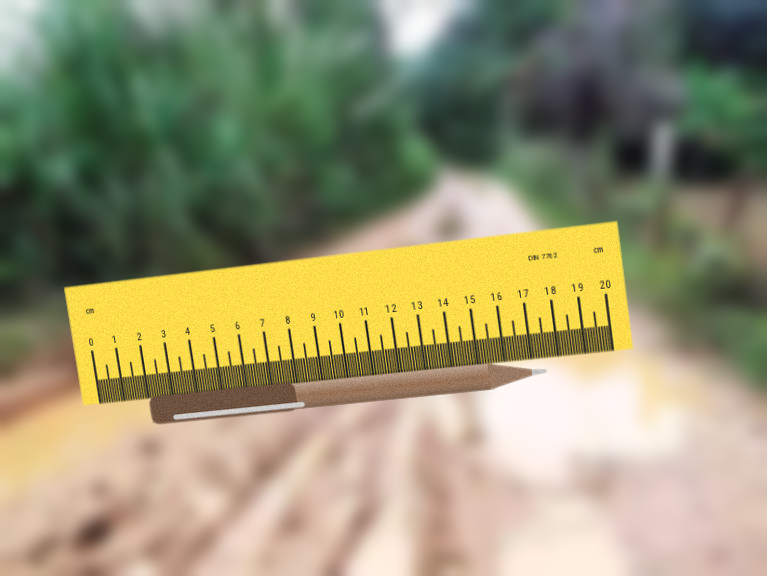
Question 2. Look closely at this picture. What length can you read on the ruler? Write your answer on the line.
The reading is 15.5 cm
